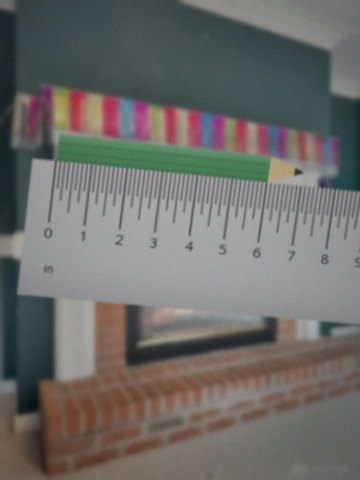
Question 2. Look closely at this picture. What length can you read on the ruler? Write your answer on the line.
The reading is 7 in
